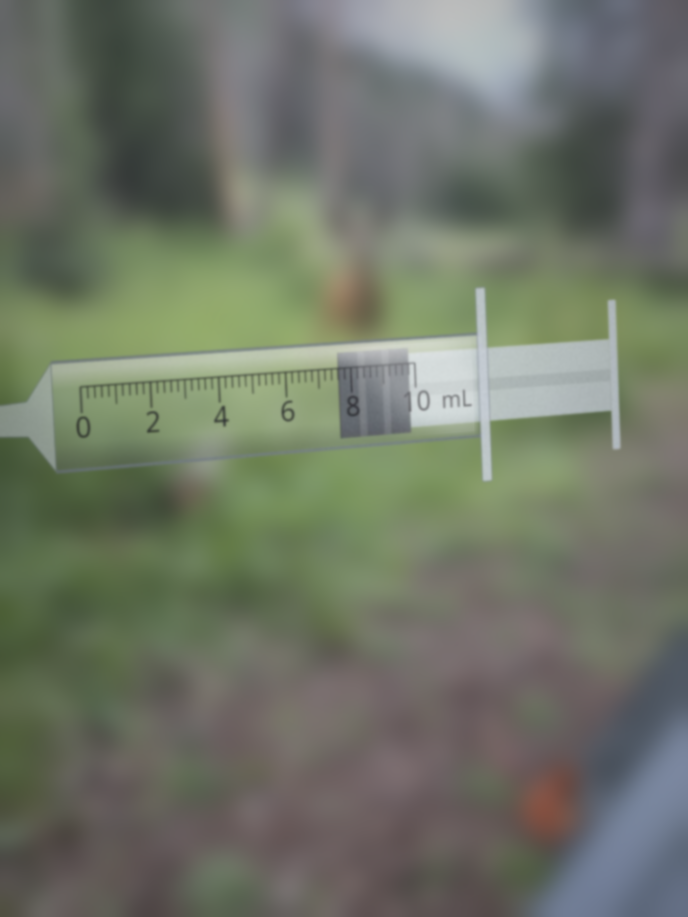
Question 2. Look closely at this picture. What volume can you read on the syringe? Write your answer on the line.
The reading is 7.6 mL
